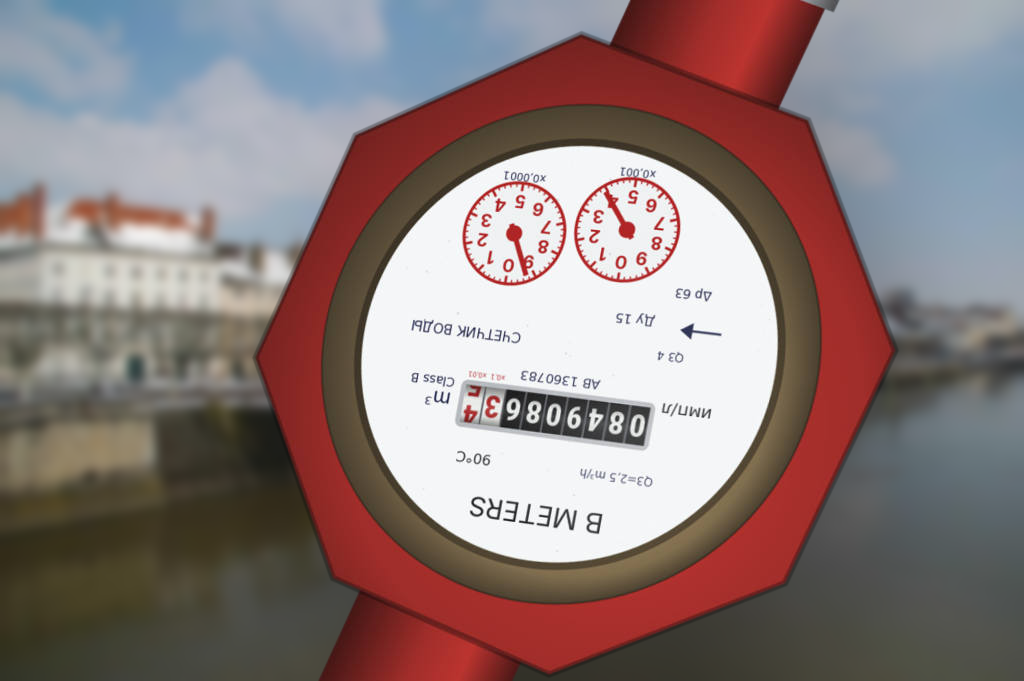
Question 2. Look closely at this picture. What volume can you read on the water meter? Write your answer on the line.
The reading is 849086.3439 m³
